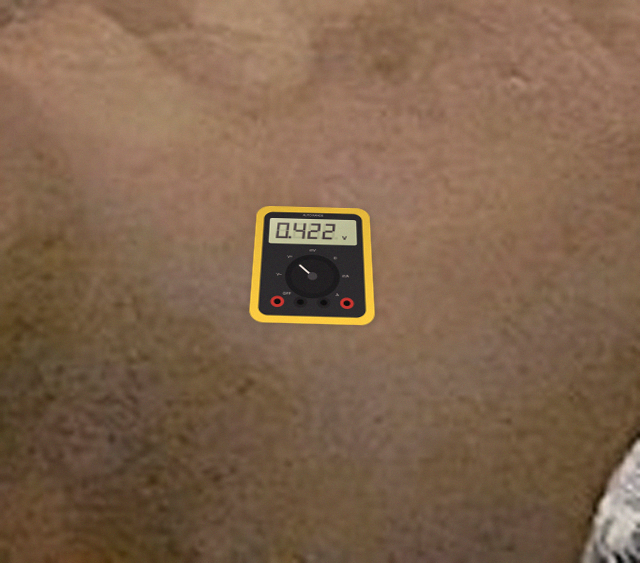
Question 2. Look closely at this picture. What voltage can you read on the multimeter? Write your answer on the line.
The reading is 0.422 V
